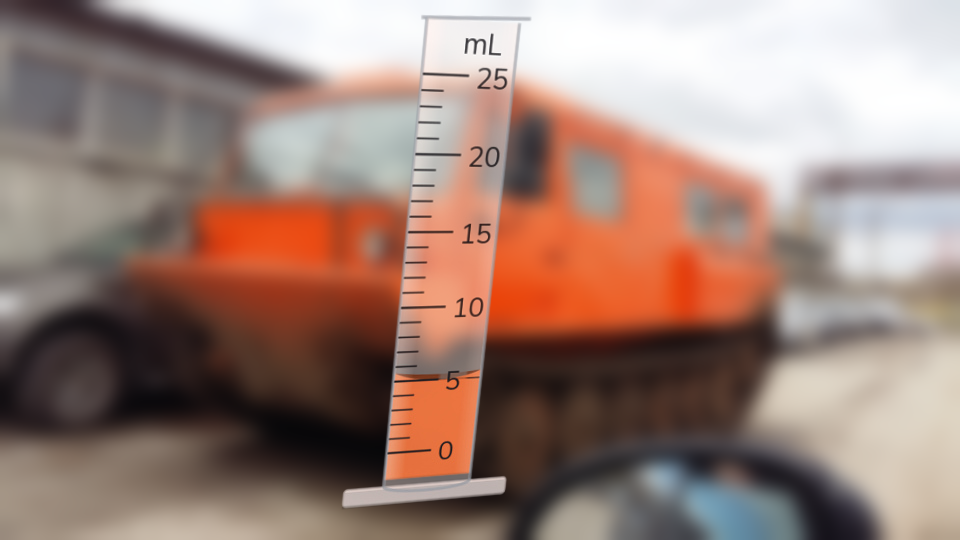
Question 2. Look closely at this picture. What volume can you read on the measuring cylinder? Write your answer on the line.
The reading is 5 mL
